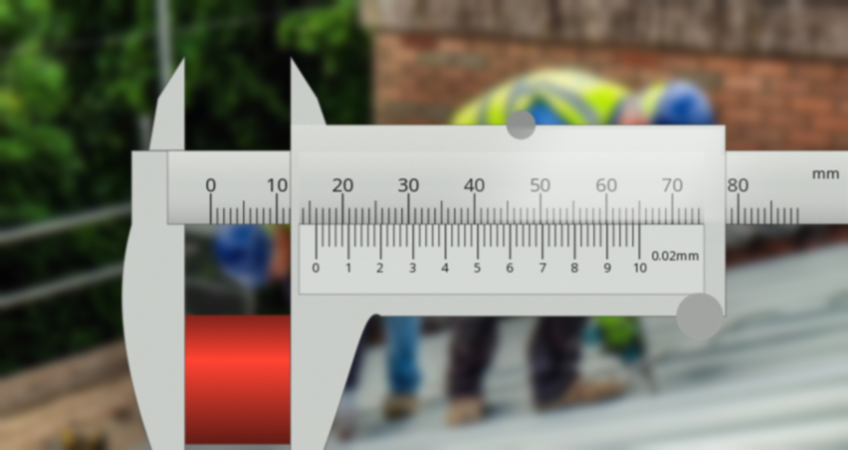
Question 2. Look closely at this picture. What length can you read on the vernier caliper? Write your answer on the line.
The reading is 16.0 mm
